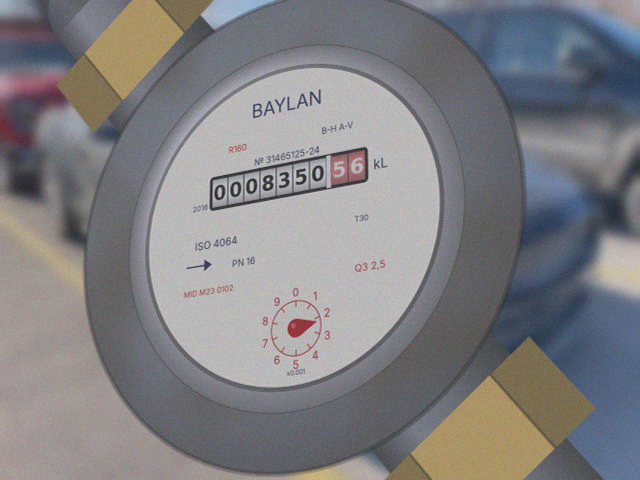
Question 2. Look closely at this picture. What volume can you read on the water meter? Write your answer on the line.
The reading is 8350.562 kL
